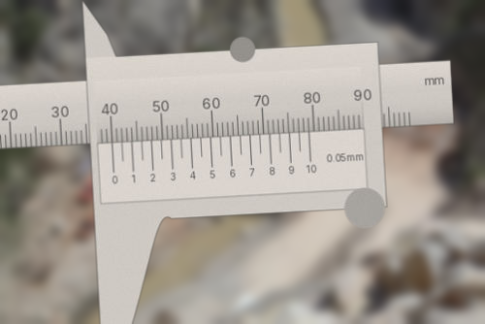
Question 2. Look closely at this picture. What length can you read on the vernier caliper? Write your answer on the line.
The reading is 40.0 mm
